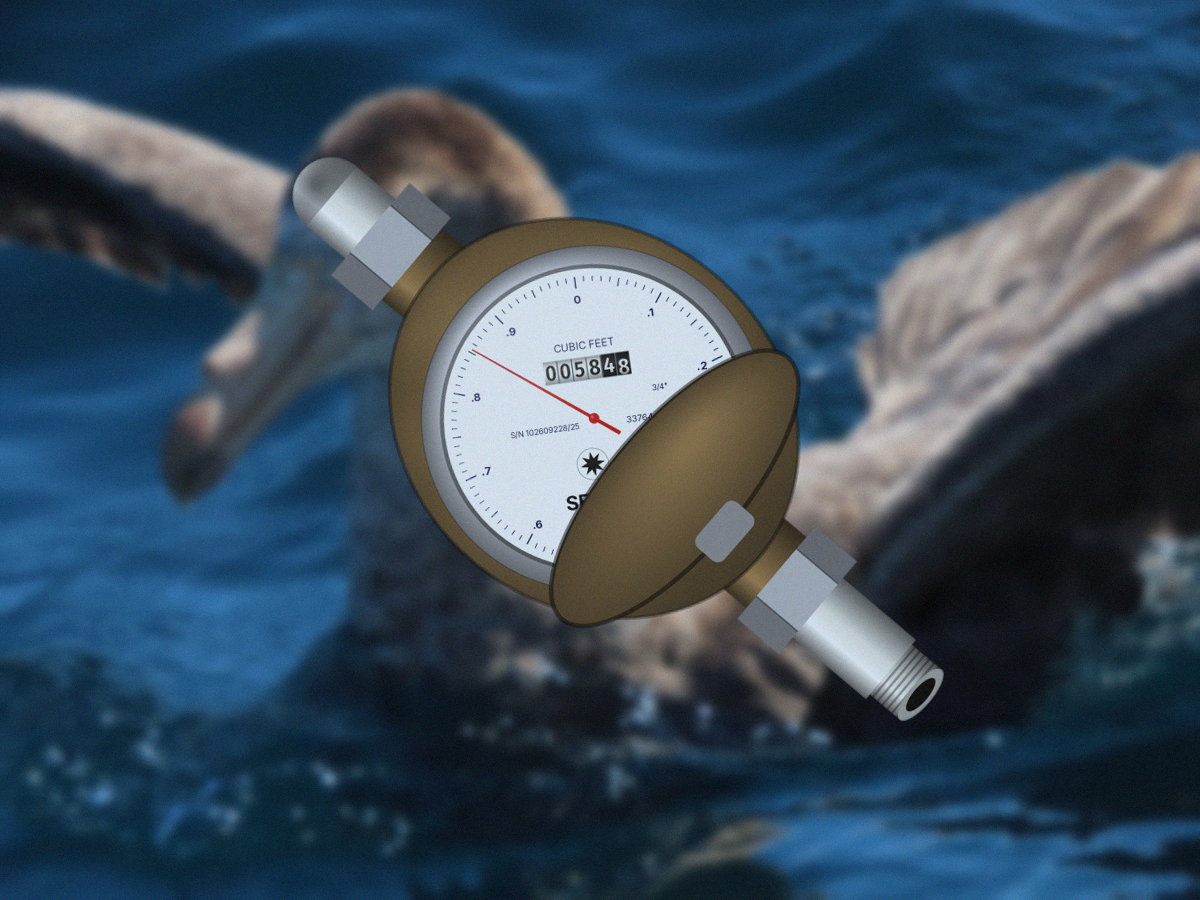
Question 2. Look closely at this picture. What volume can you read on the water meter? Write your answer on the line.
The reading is 5847.85 ft³
